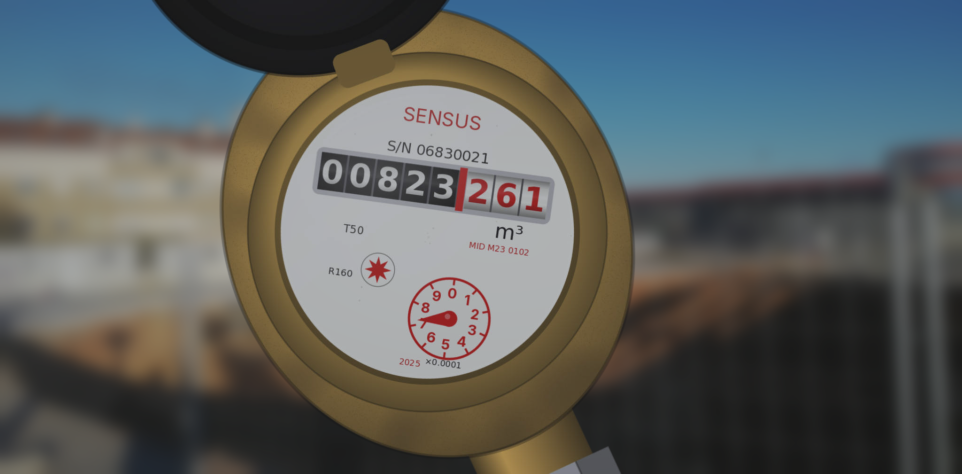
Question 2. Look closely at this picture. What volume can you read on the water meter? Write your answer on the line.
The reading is 823.2617 m³
